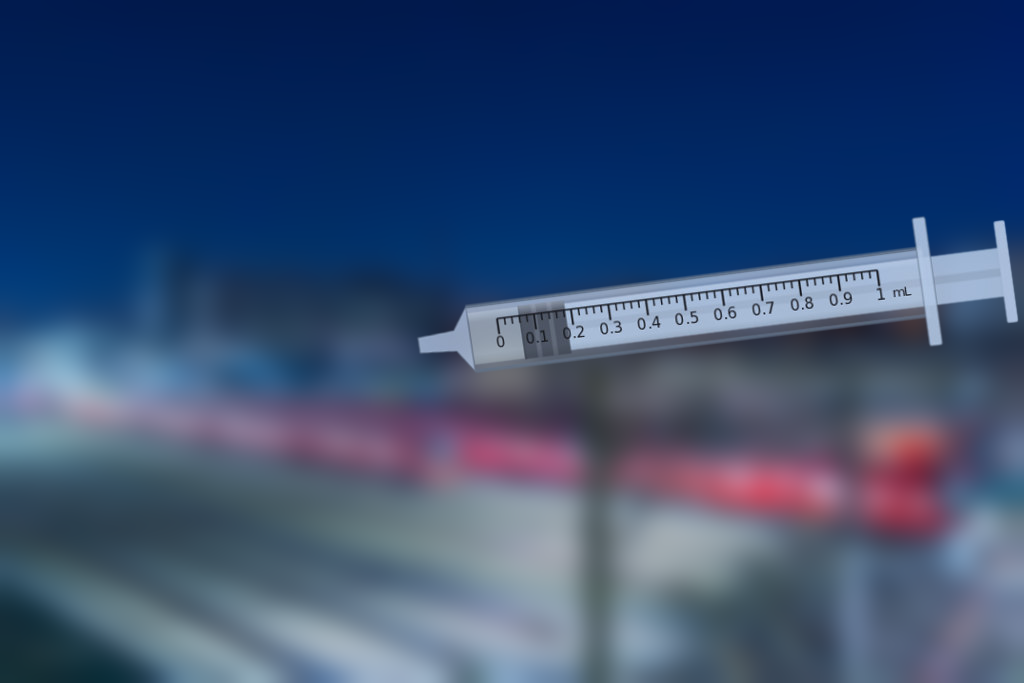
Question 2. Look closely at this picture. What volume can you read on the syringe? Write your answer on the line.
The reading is 0.06 mL
